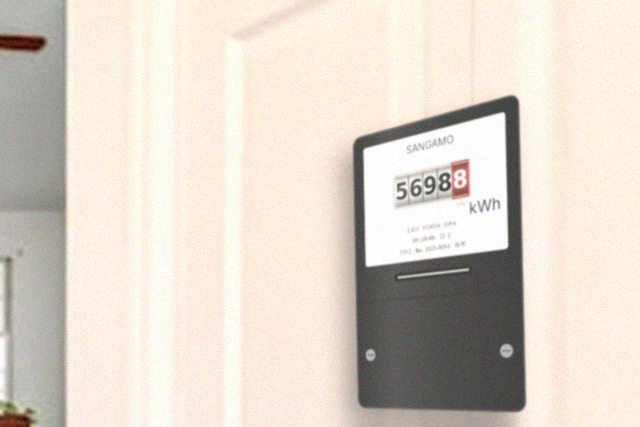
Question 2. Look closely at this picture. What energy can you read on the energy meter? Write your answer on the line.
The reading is 5698.8 kWh
